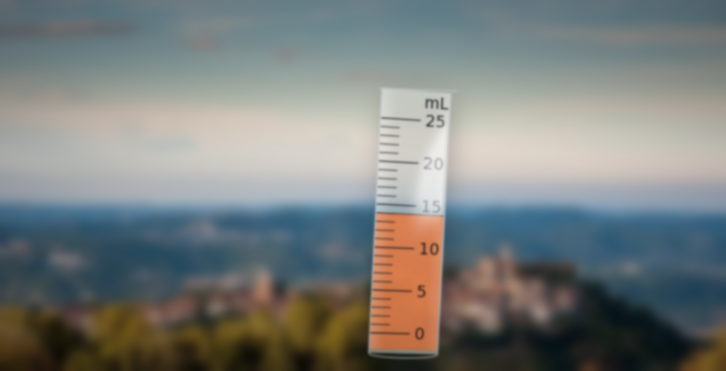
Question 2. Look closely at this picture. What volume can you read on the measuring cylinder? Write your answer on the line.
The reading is 14 mL
